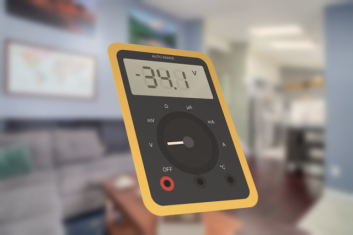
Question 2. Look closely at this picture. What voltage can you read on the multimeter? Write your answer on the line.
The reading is -34.1 V
